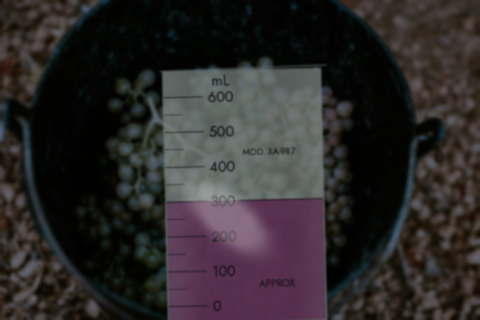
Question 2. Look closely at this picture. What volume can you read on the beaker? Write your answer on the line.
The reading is 300 mL
